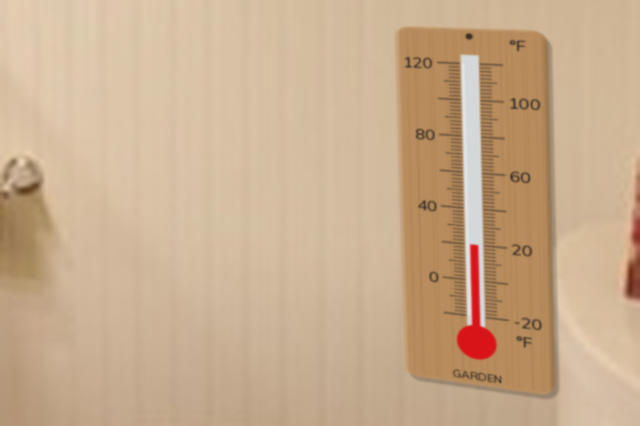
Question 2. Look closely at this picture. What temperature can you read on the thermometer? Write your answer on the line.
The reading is 20 °F
